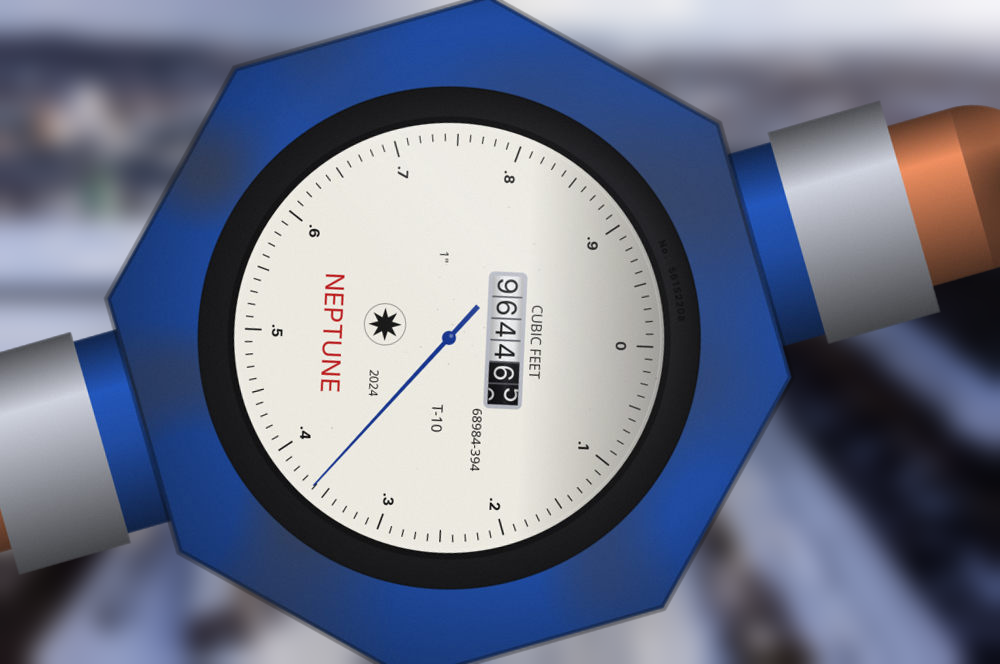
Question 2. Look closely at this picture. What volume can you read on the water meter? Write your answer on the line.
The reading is 964465.36 ft³
